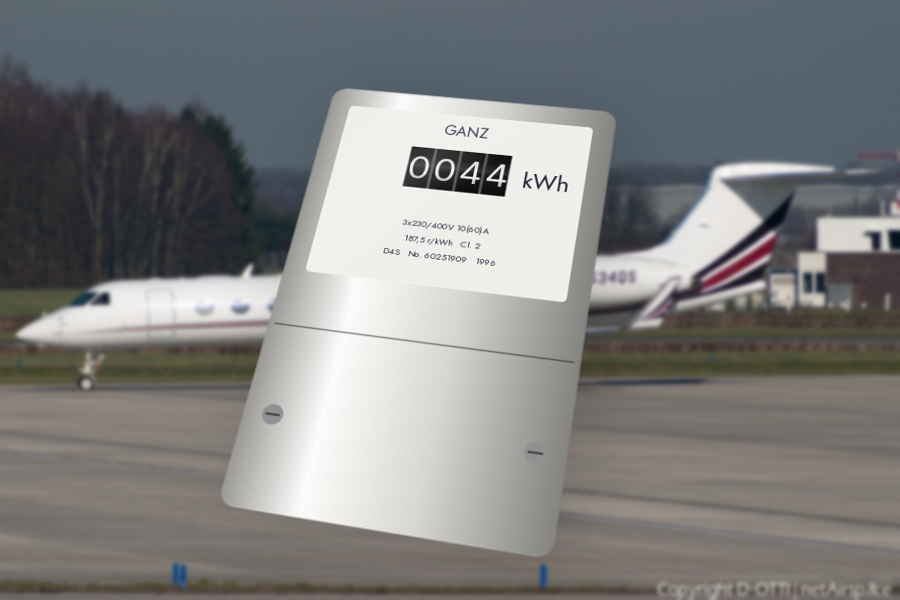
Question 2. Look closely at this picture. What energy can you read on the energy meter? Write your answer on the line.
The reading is 44 kWh
